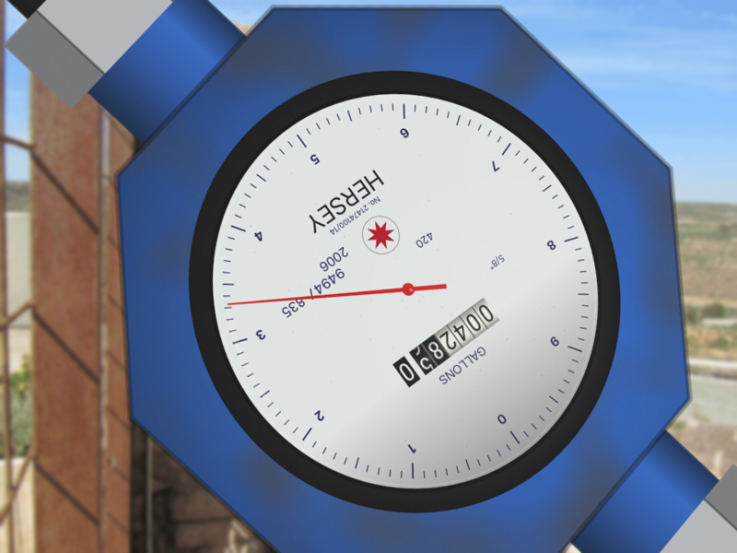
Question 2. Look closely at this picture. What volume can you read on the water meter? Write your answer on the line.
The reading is 42853.3 gal
